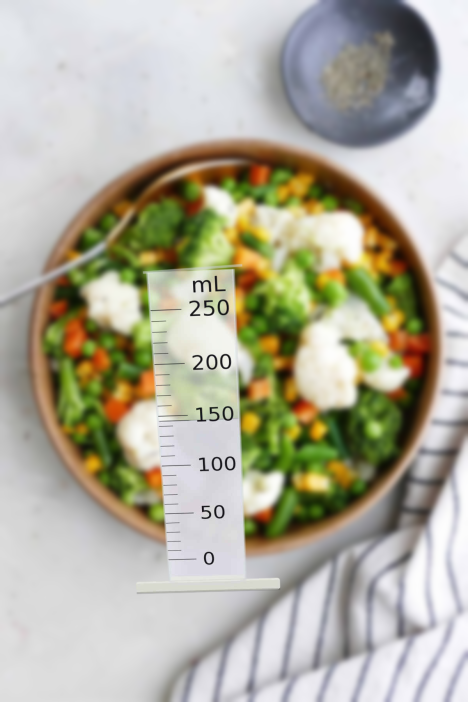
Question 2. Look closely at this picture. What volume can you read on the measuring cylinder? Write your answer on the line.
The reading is 145 mL
